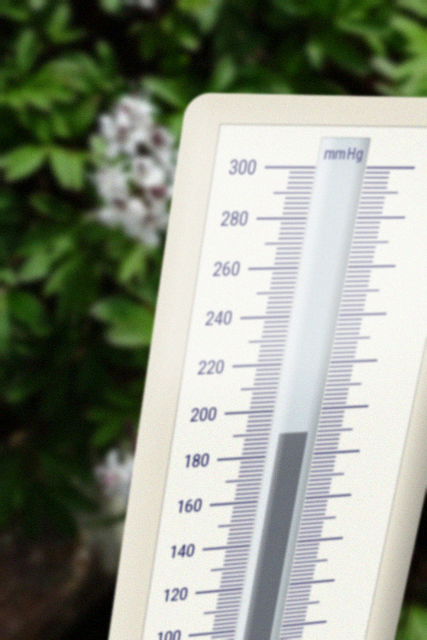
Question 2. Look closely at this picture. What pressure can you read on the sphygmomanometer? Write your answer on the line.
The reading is 190 mmHg
